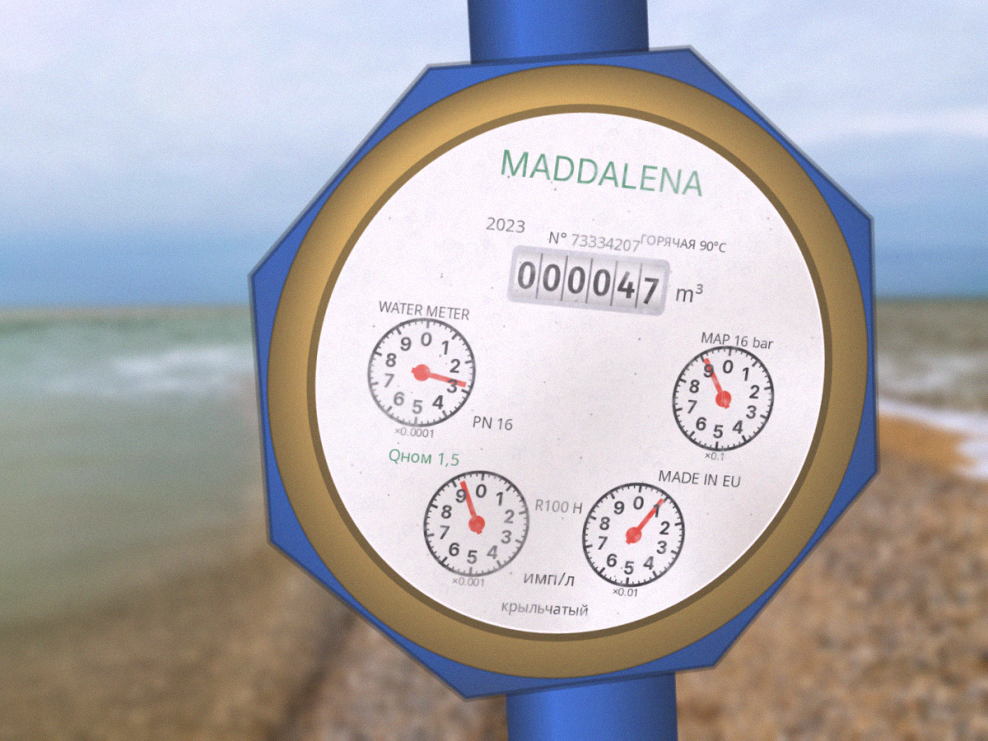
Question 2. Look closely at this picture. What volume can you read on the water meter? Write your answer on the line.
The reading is 46.9092 m³
